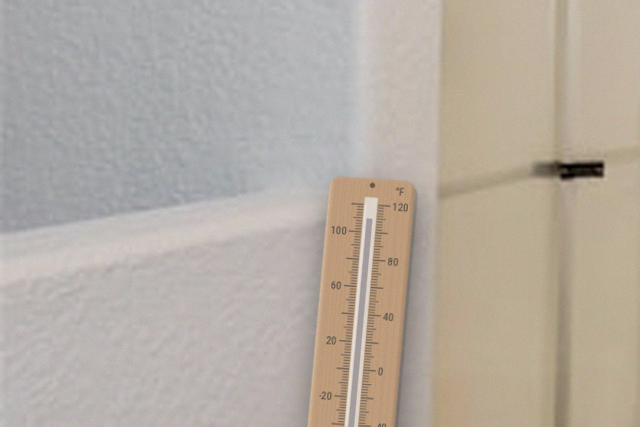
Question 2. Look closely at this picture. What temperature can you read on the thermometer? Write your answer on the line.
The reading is 110 °F
